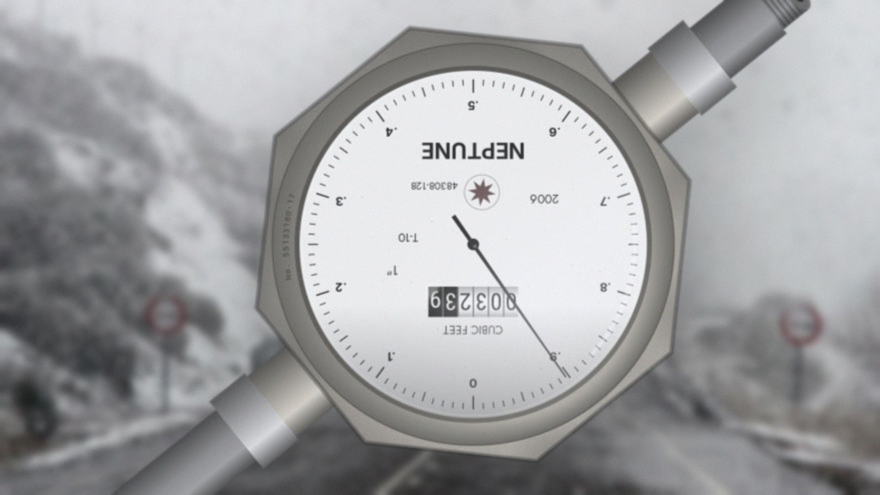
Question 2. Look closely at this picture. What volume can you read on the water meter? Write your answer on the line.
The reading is 3238.90 ft³
